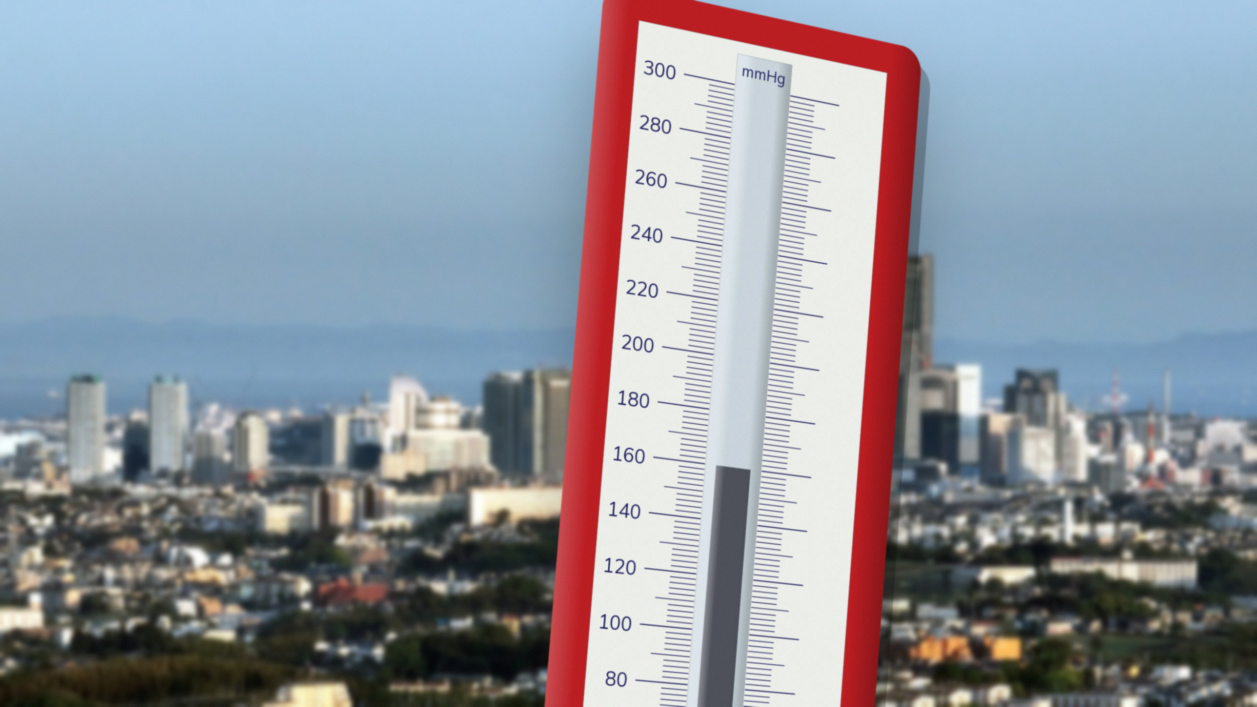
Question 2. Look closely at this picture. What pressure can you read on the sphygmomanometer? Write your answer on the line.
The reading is 160 mmHg
